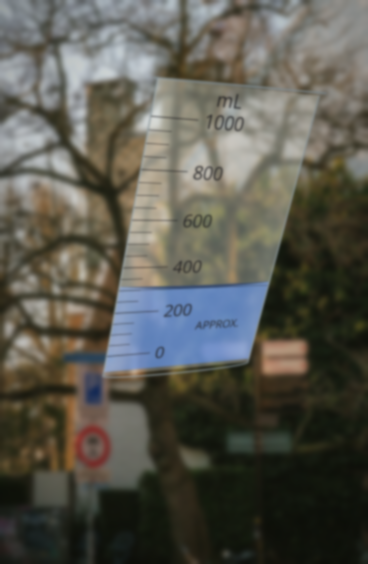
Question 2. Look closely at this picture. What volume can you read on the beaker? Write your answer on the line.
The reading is 300 mL
